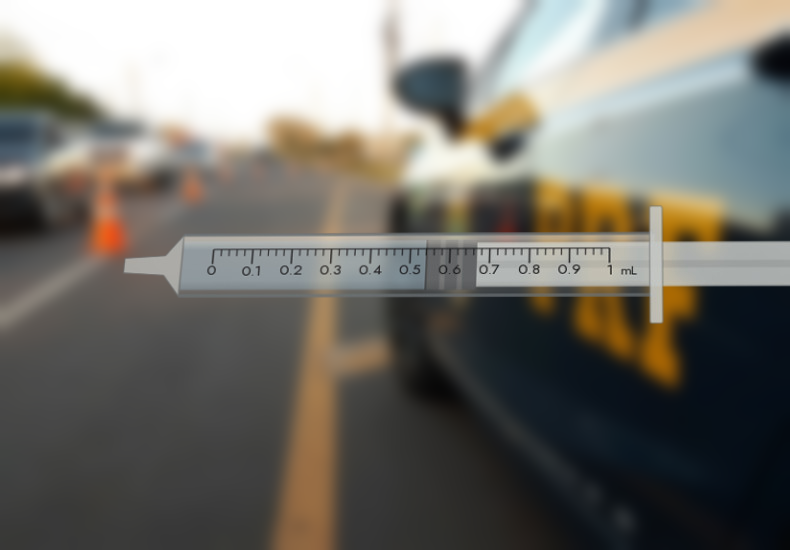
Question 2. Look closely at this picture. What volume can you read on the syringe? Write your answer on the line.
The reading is 0.54 mL
